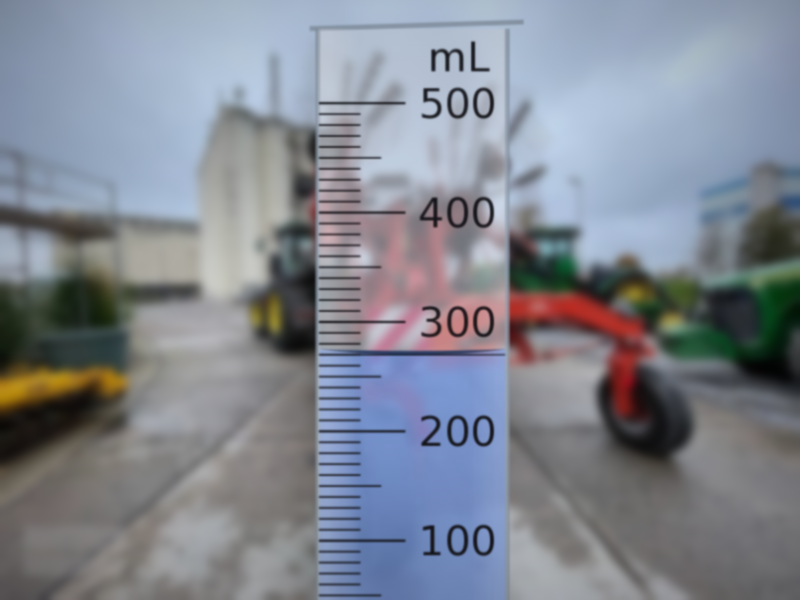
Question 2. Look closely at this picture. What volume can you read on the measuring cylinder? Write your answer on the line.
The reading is 270 mL
